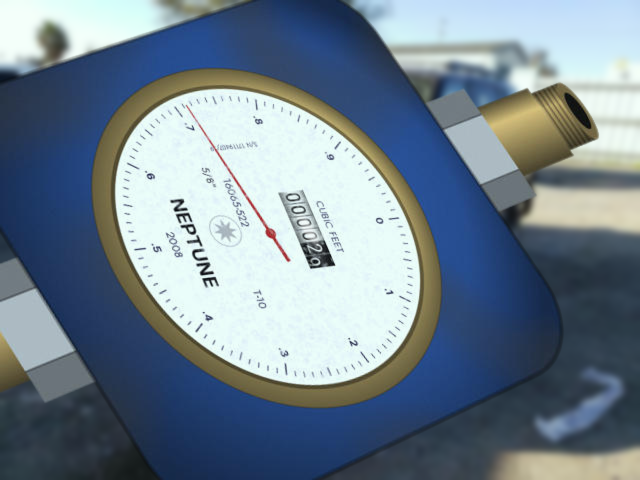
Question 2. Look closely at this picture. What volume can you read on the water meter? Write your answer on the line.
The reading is 28.71 ft³
